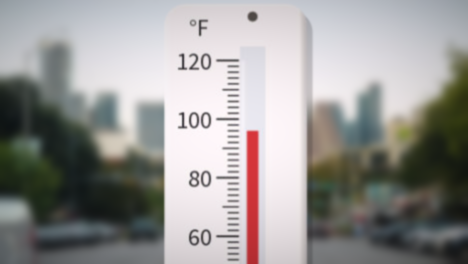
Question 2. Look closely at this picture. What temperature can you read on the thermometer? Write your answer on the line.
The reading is 96 °F
